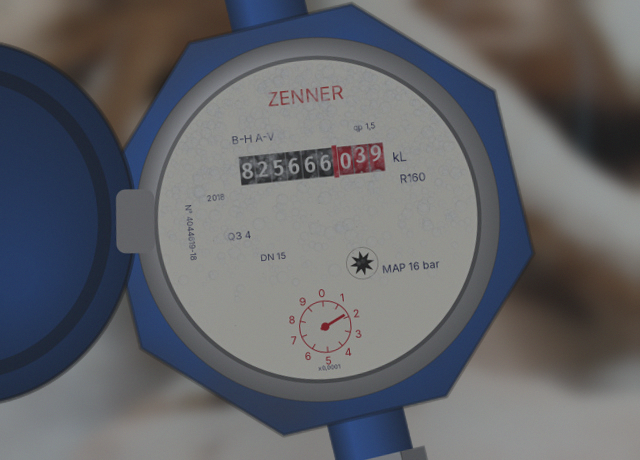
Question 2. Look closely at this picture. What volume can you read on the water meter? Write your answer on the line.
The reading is 825666.0391 kL
